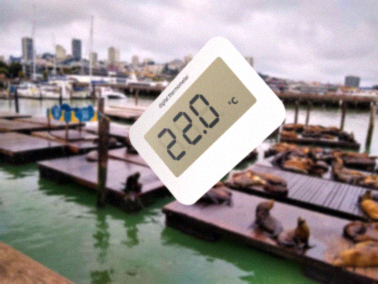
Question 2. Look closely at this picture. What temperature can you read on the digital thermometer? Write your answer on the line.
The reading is 22.0 °C
